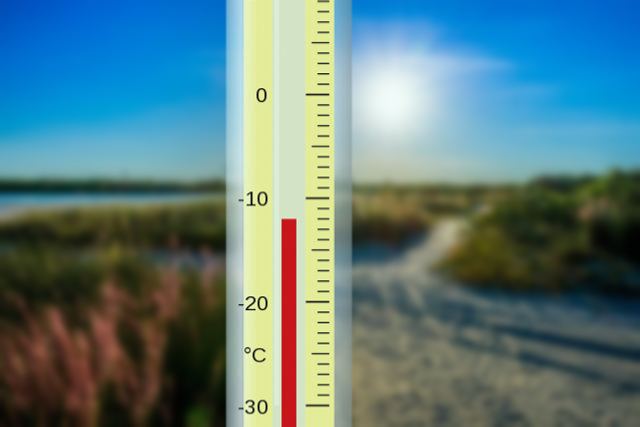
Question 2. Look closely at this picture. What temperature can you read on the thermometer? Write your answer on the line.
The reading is -12 °C
